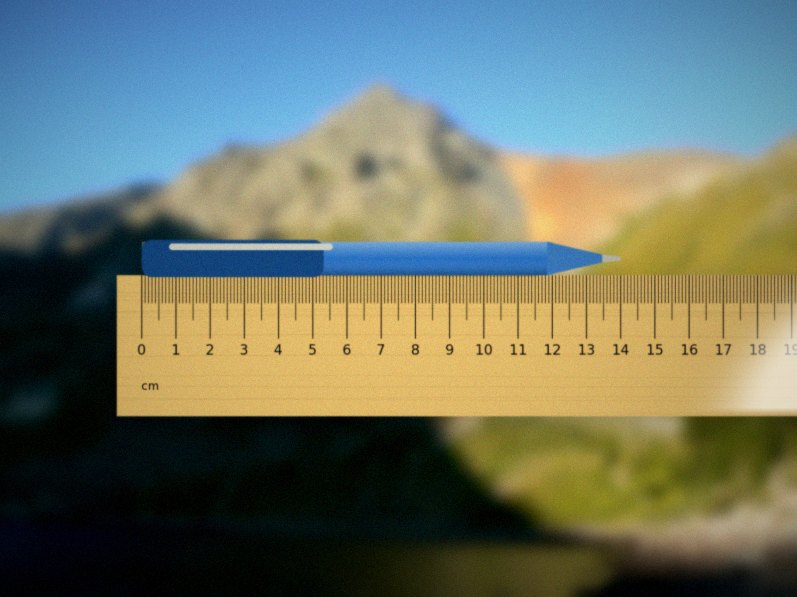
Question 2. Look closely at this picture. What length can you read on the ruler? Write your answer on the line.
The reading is 14 cm
